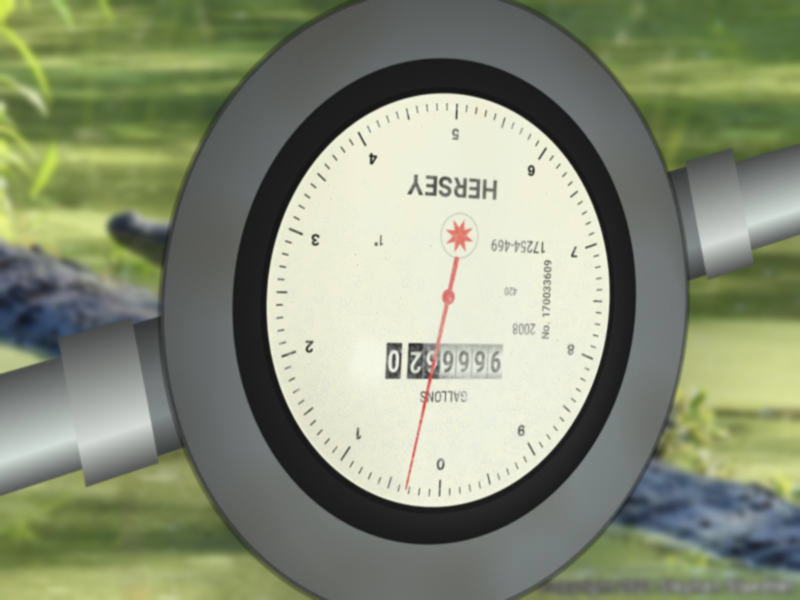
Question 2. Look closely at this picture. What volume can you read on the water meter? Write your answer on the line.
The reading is 9666620.3 gal
